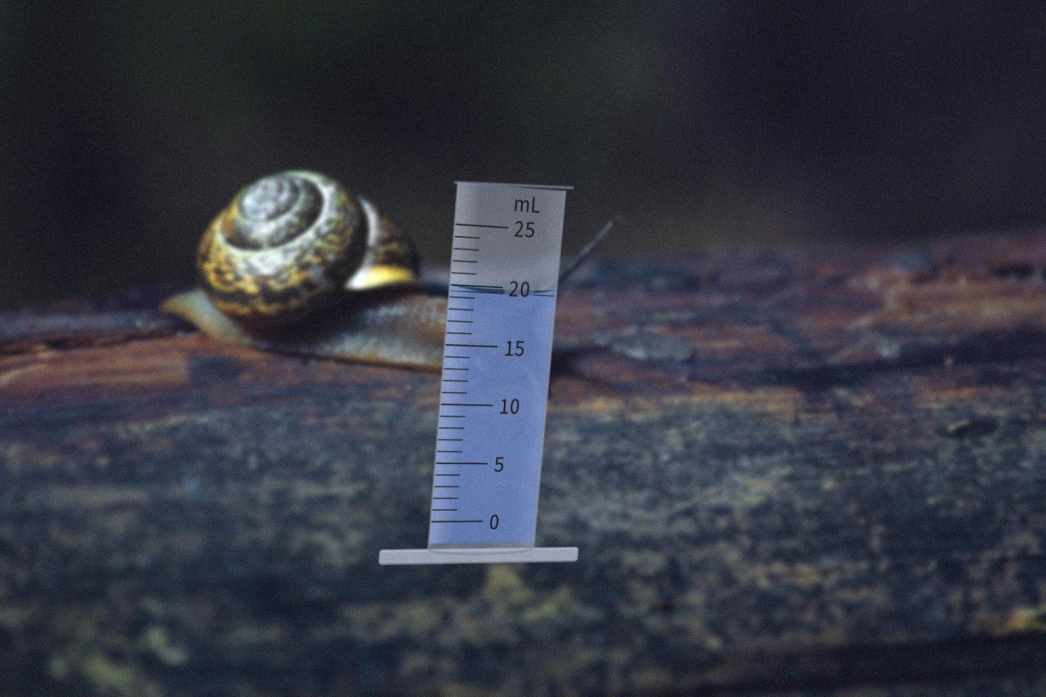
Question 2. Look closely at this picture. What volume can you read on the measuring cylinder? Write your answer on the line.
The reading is 19.5 mL
